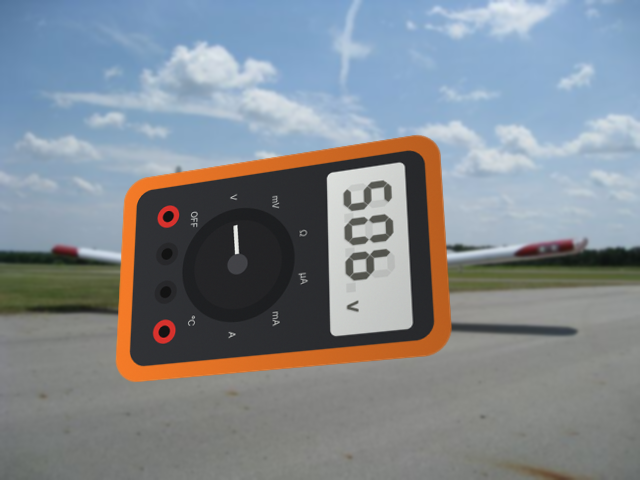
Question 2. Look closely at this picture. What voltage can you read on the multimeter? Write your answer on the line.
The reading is 506 V
